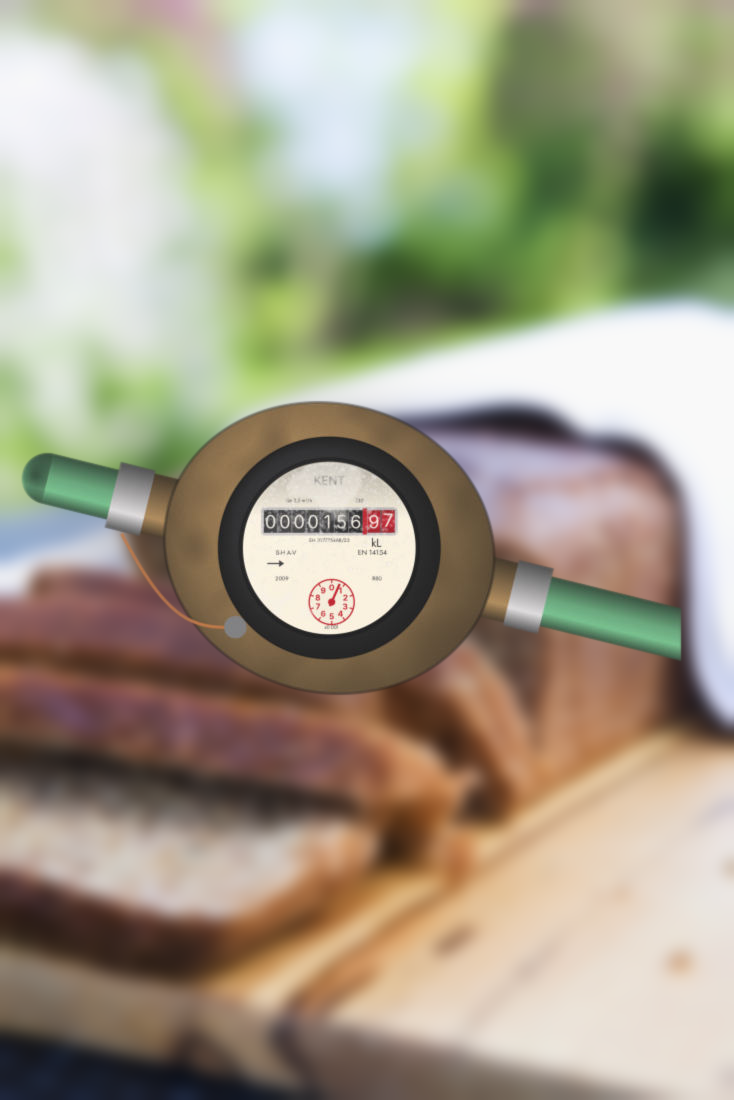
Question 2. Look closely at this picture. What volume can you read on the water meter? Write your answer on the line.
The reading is 156.970 kL
